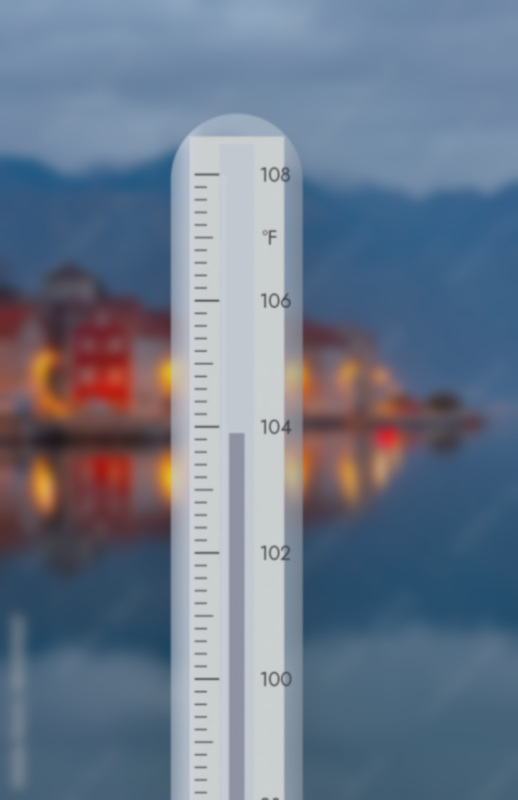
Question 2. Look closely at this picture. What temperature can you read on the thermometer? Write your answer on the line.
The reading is 103.9 °F
